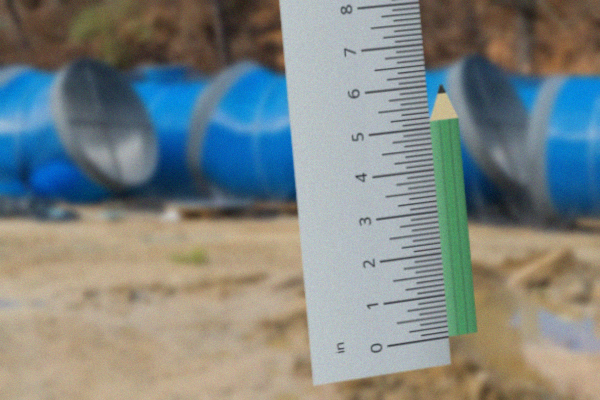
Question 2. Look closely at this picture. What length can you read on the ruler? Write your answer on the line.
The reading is 6 in
